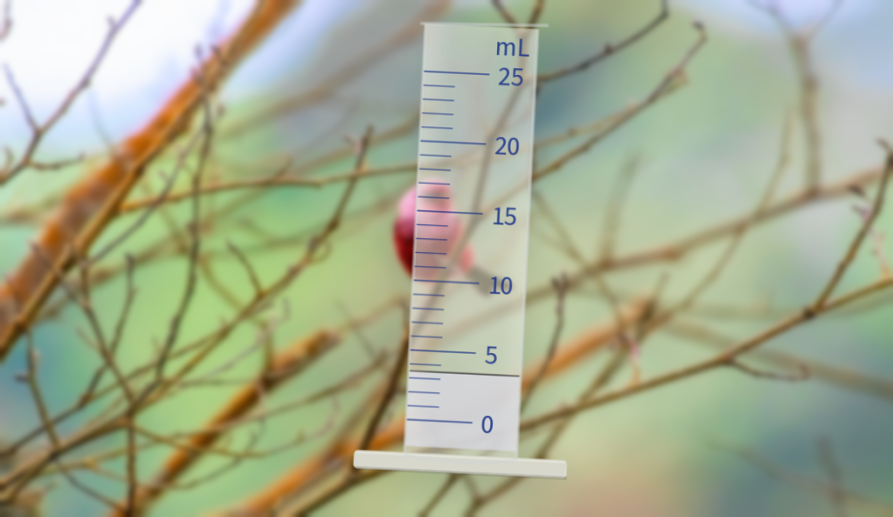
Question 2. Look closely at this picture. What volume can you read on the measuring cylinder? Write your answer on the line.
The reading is 3.5 mL
